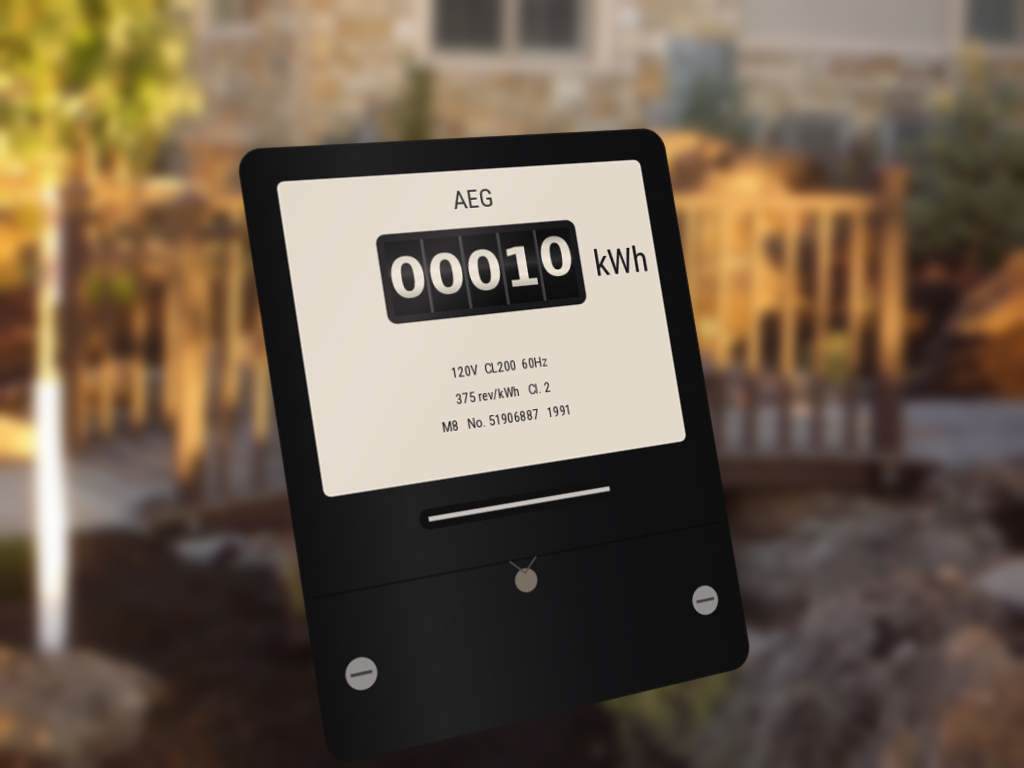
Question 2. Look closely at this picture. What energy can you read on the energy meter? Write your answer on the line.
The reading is 10 kWh
